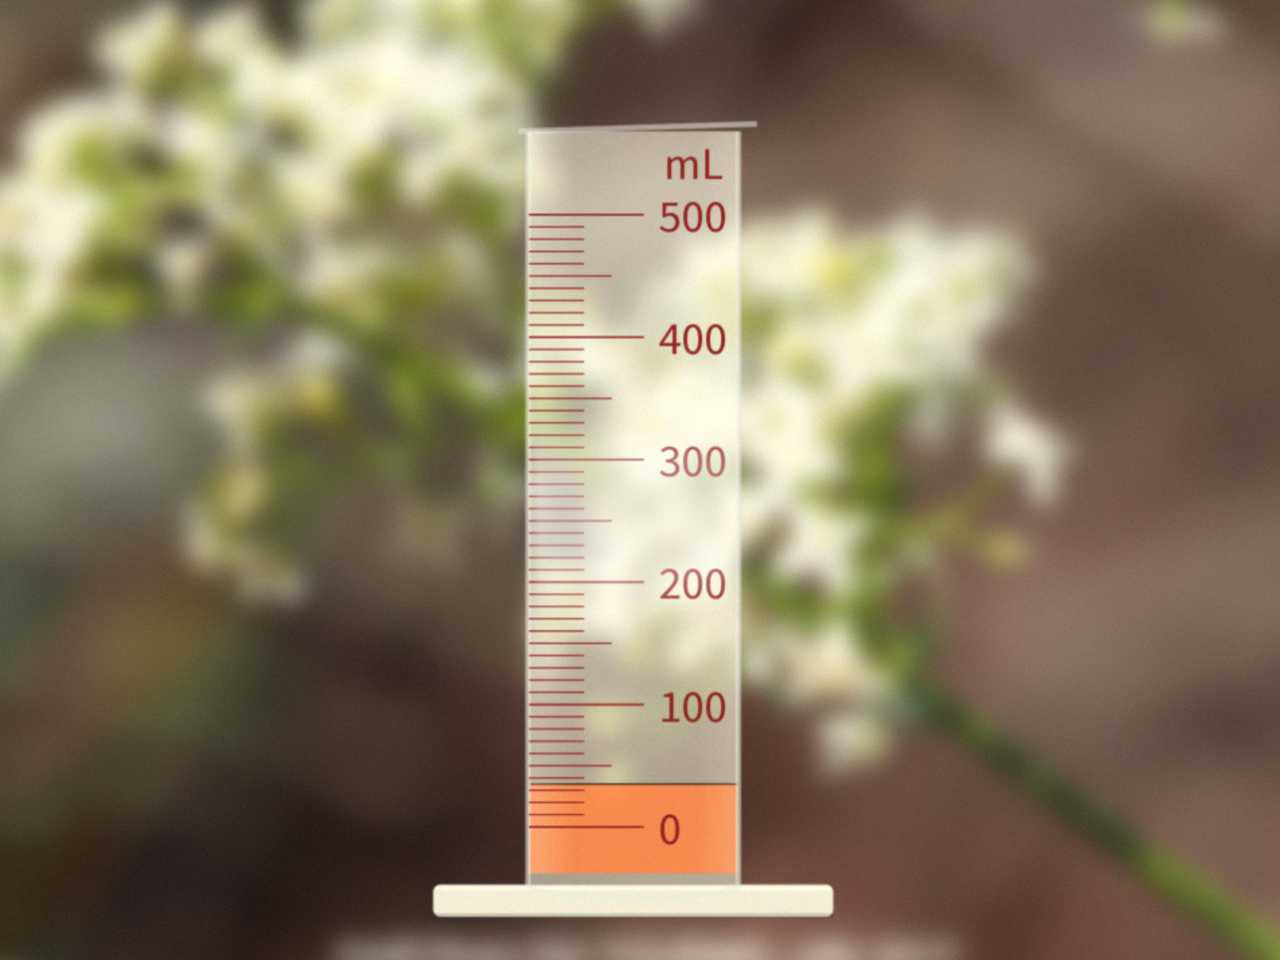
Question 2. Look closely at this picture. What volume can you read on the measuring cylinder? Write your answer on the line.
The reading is 35 mL
